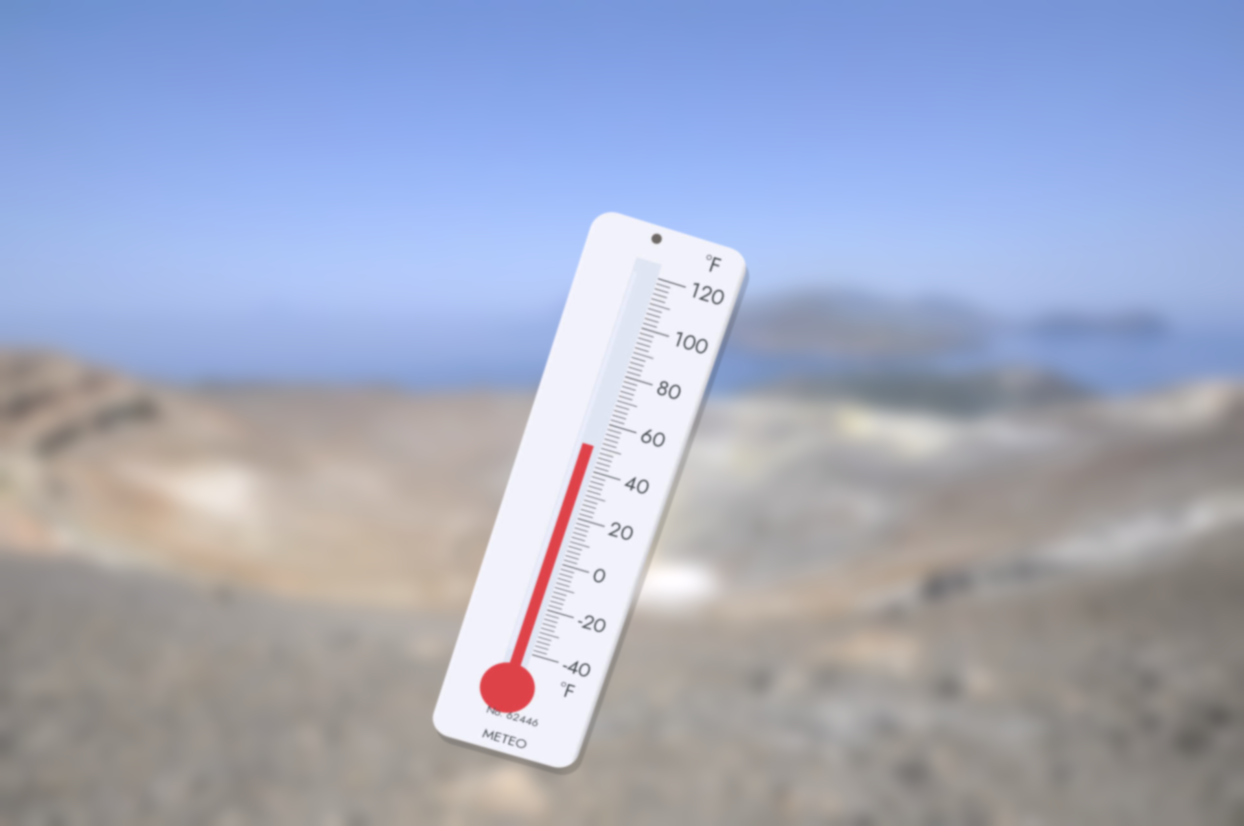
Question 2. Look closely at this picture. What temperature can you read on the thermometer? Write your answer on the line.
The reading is 50 °F
